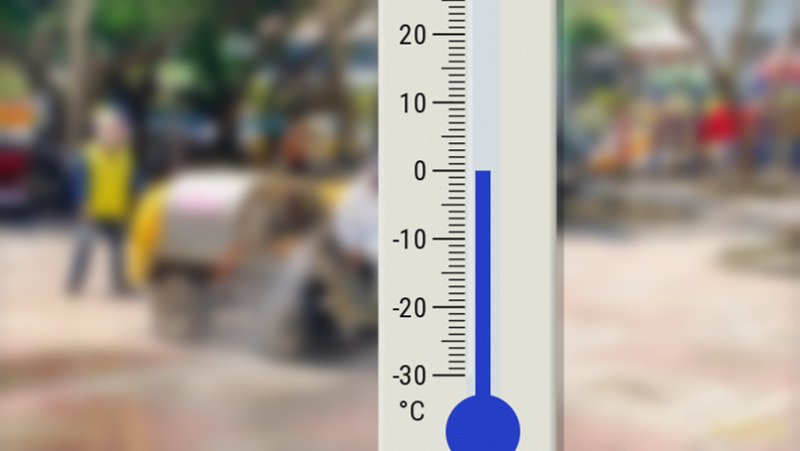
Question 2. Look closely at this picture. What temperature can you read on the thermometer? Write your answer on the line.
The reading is 0 °C
